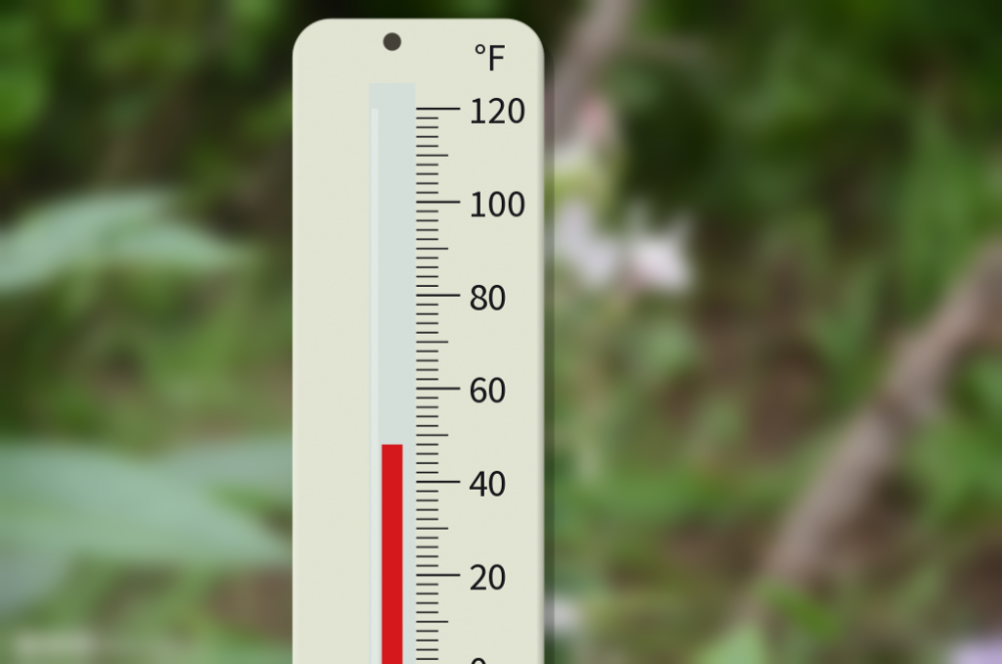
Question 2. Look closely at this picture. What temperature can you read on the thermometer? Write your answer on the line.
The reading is 48 °F
